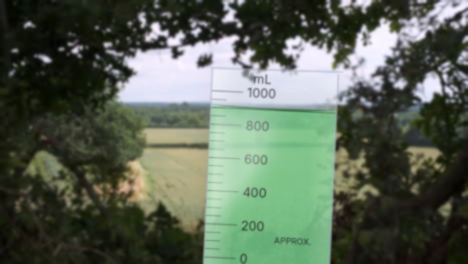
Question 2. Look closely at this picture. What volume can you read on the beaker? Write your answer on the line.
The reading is 900 mL
